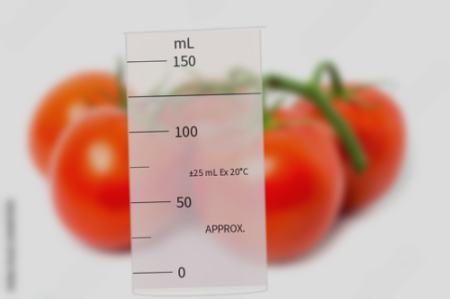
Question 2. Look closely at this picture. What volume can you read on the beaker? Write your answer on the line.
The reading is 125 mL
